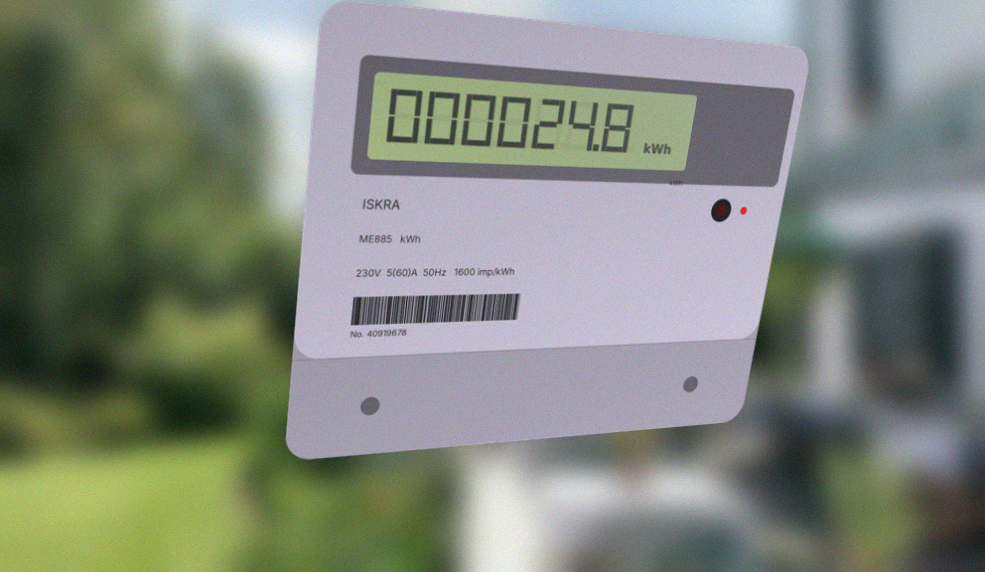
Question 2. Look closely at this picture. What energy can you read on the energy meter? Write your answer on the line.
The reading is 24.8 kWh
